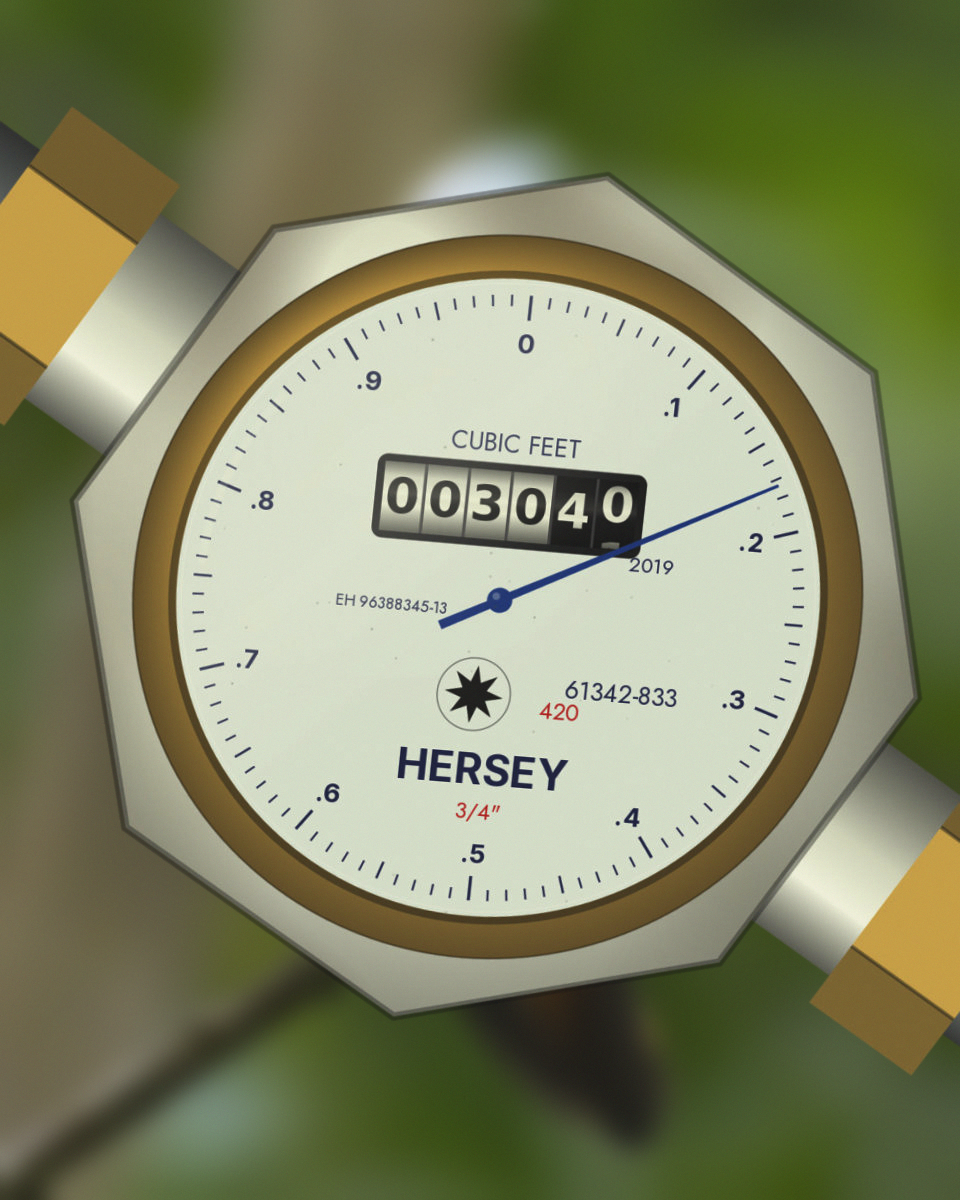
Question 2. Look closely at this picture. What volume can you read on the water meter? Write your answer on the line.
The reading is 3040.17 ft³
